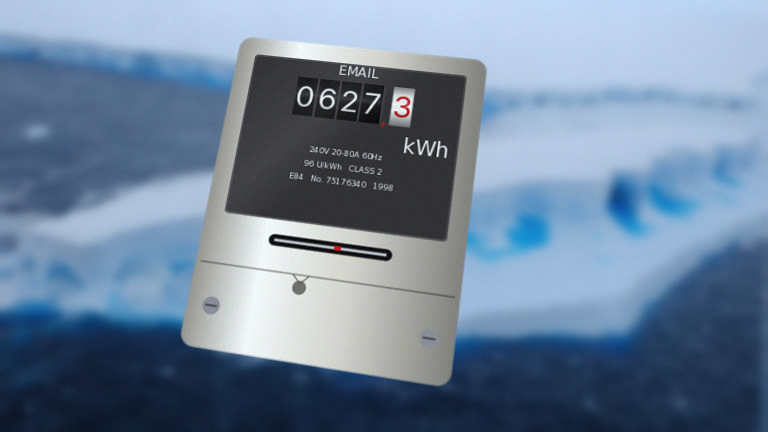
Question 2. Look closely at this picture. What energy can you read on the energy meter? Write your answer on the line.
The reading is 627.3 kWh
